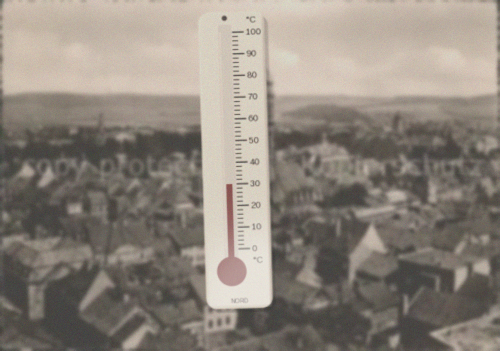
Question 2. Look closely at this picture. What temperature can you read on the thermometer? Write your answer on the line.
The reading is 30 °C
